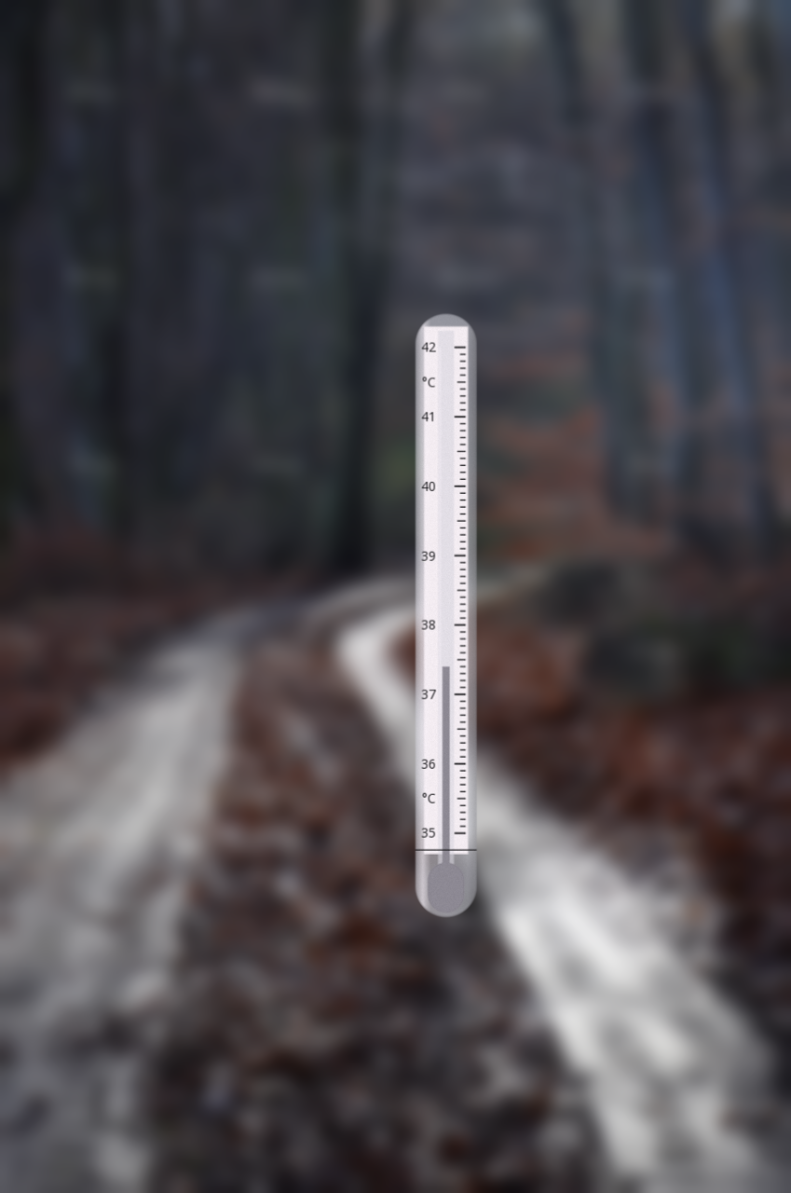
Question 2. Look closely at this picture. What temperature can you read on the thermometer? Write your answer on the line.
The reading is 37.4 °C
